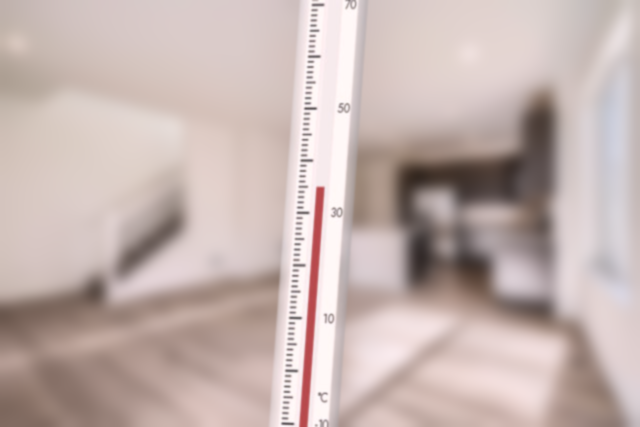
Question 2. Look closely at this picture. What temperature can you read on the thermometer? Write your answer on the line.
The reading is 35 °C
